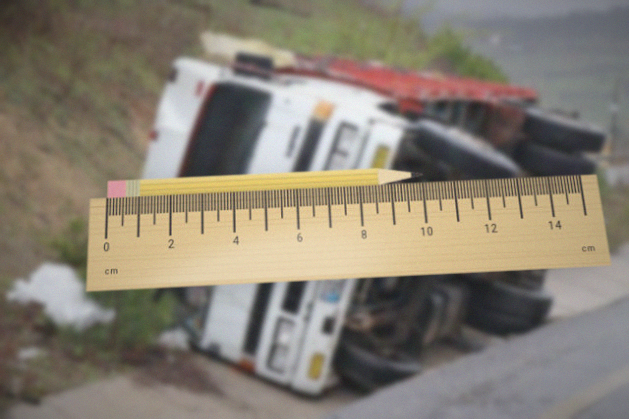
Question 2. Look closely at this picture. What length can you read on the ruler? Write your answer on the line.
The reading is 10 cm
